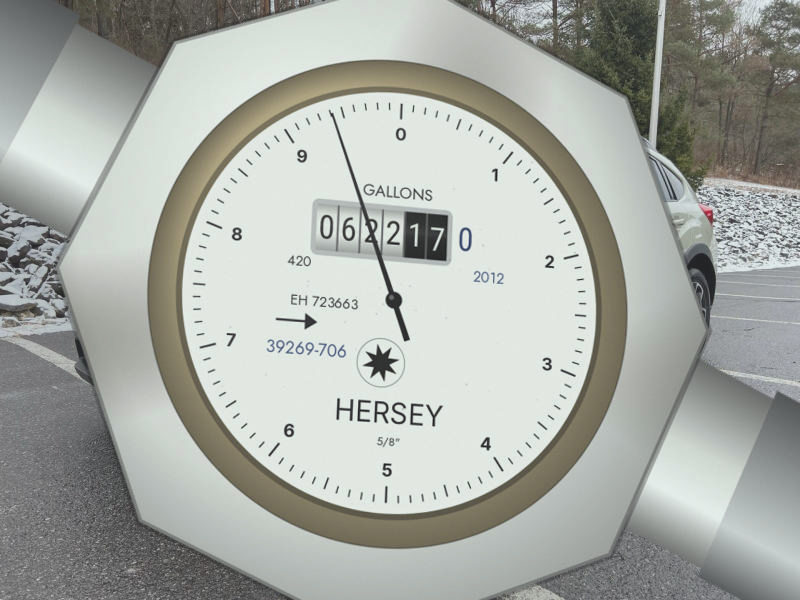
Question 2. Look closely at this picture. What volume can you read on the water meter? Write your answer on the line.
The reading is 622169.4 gal
